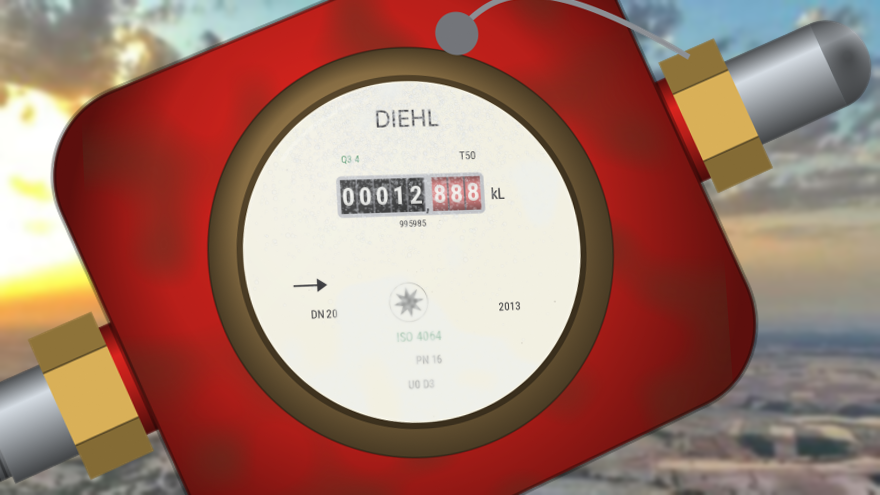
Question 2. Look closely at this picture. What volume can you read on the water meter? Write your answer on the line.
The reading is 12.888 kL
